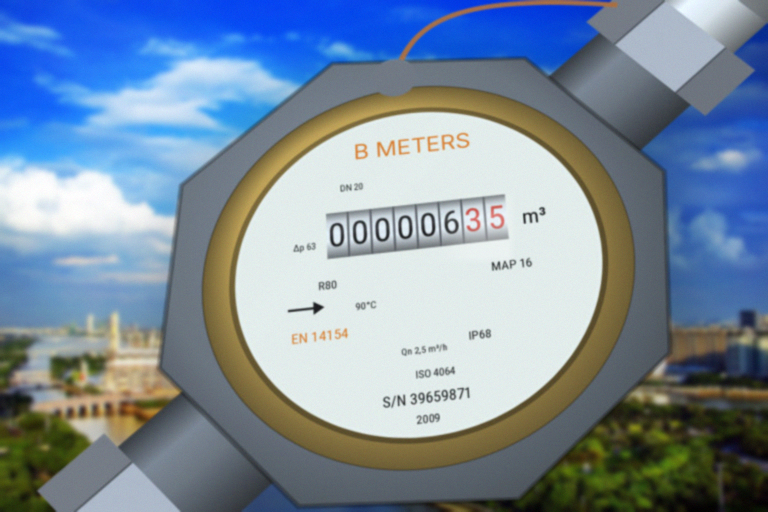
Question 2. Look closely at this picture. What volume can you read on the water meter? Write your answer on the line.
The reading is 6.35 m³
